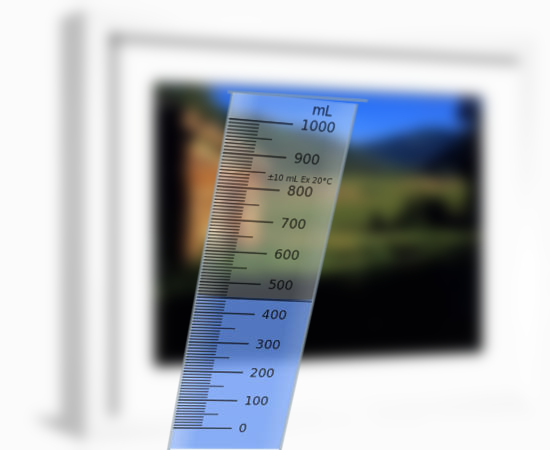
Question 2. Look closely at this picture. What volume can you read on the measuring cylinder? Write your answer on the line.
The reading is 450 mL
